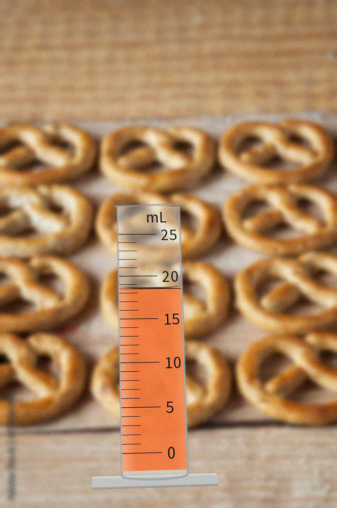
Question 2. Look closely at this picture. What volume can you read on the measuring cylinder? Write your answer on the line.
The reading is 18.5 mL
